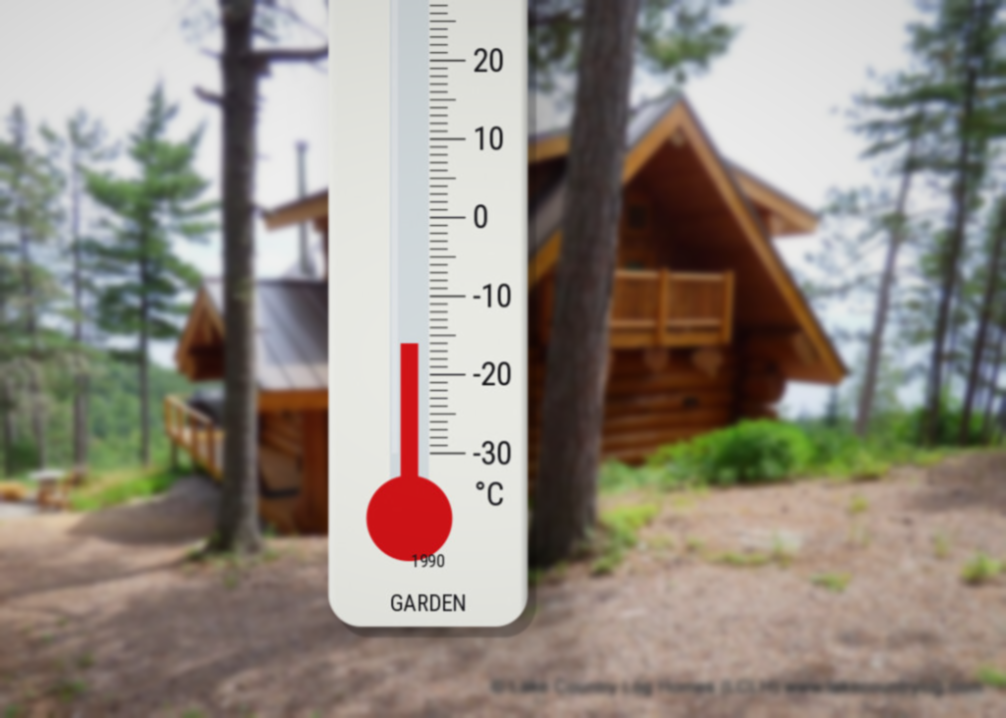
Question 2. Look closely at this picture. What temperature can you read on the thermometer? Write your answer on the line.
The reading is -16 °C
